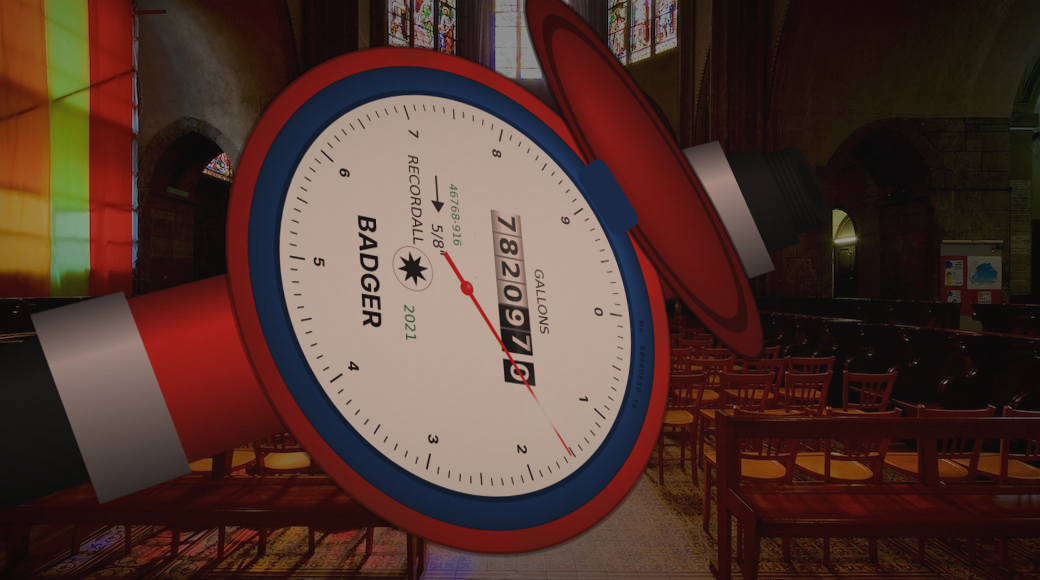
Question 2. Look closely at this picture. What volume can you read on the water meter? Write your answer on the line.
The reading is 7820971.5 gal
